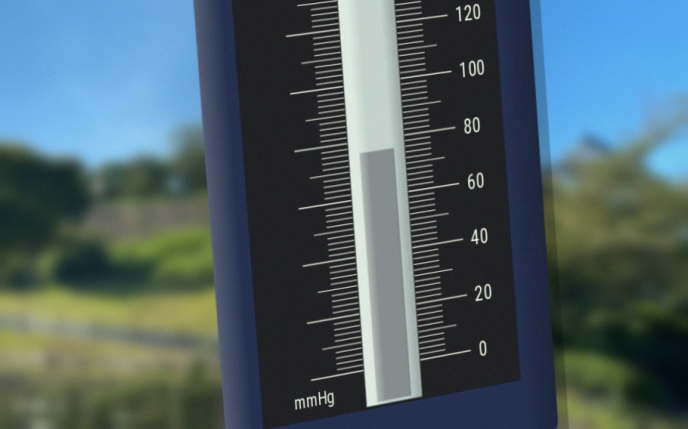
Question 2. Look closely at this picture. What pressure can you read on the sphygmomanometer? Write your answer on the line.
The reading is 76 mmHg
